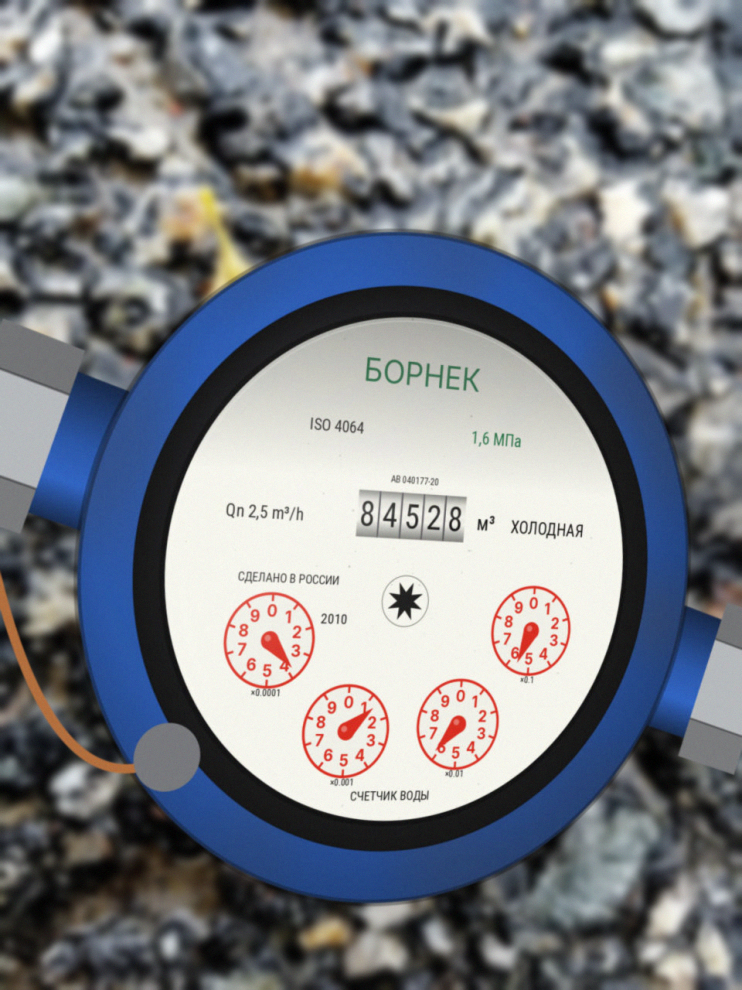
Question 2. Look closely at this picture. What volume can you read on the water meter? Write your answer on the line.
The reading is 84528.5613 m³
